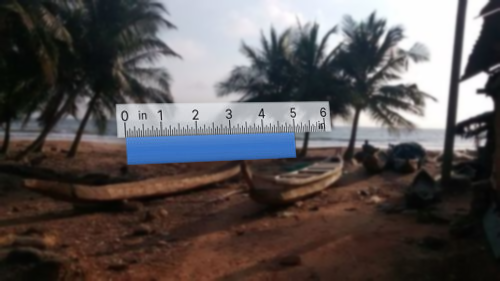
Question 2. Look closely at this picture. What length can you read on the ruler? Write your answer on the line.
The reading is 5 in
